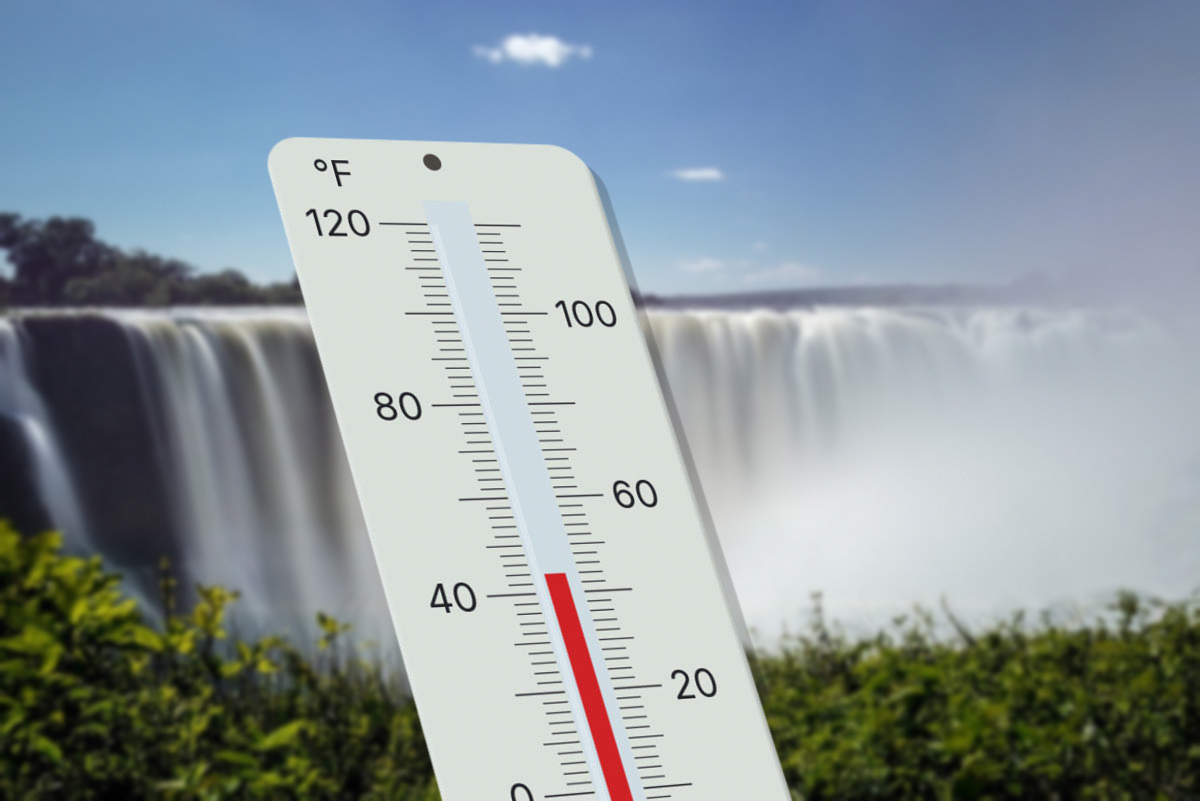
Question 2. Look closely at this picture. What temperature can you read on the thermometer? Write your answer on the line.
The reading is 44 °F
